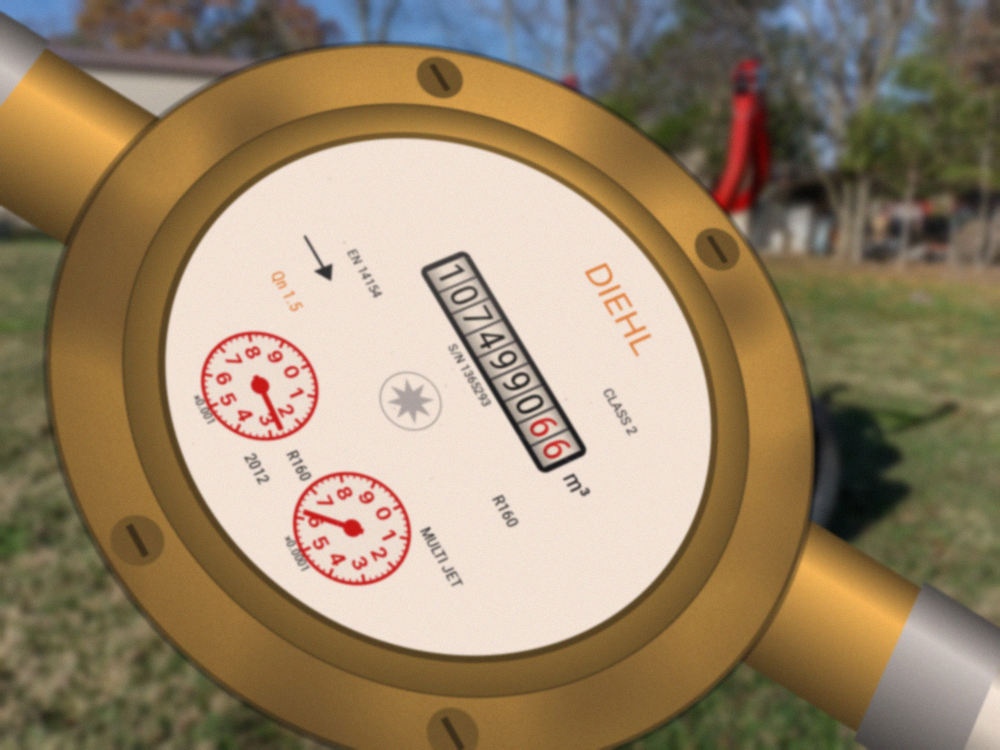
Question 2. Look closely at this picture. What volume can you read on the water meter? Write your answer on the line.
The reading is 1074990.6626 m³
